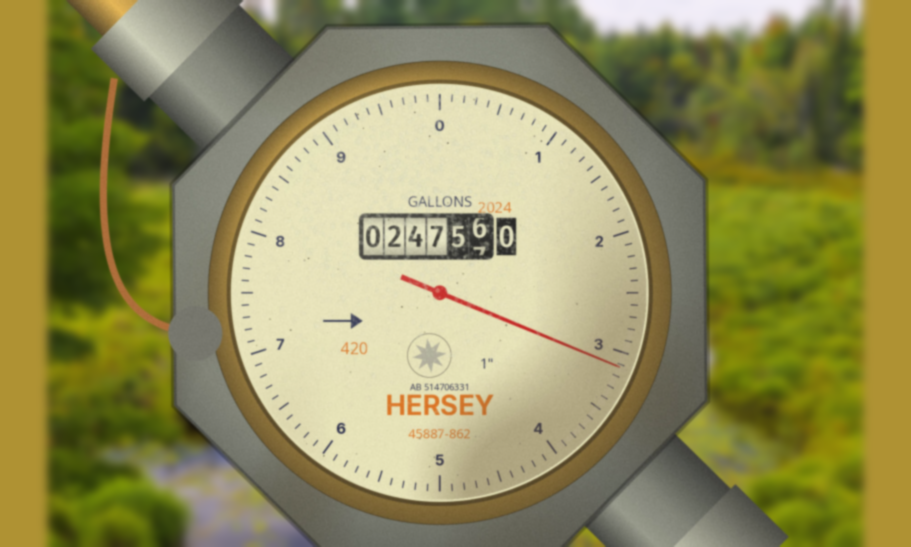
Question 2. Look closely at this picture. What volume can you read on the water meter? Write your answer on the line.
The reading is 247563.1 gal
